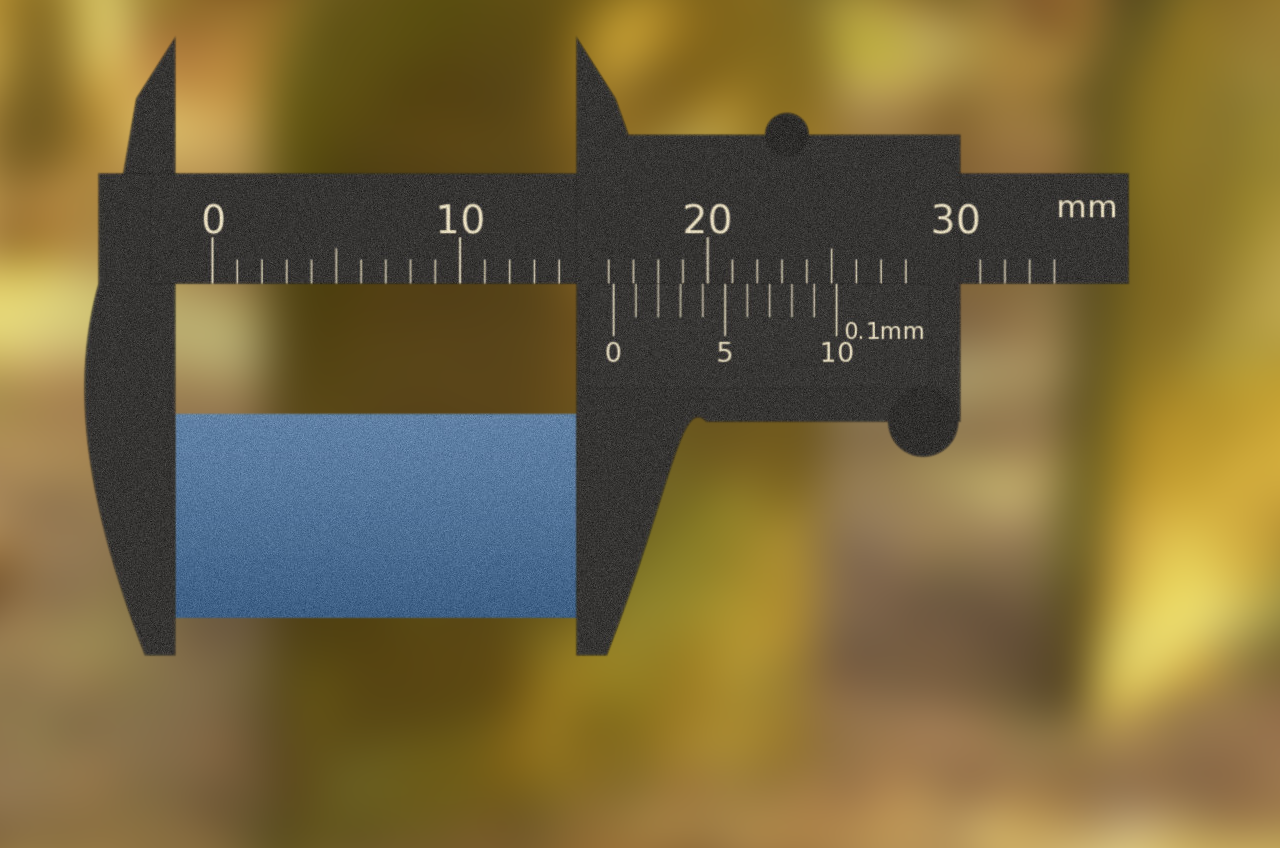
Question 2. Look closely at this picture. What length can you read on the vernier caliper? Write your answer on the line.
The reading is 16.2 mm
